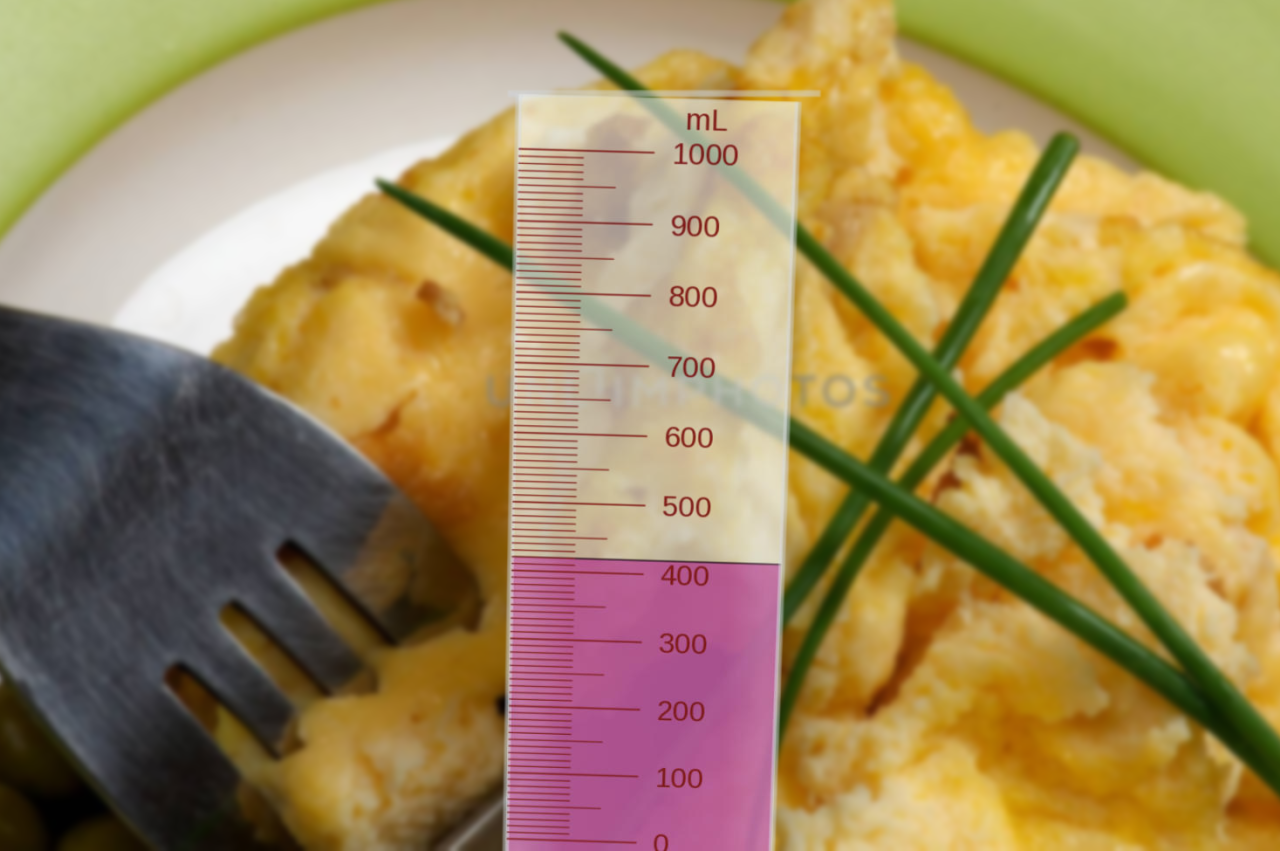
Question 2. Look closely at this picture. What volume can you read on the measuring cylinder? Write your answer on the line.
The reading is 420 mL
